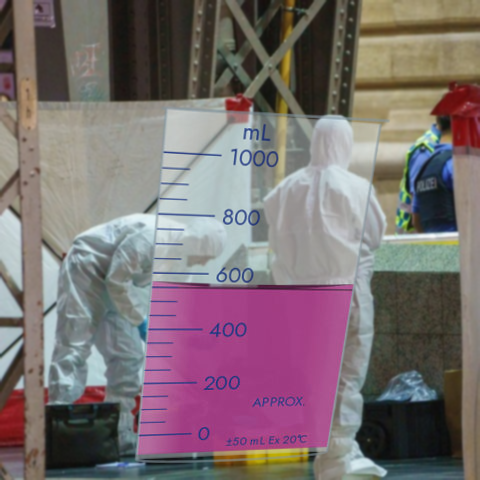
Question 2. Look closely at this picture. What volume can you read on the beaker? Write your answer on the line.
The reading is 550 mL
